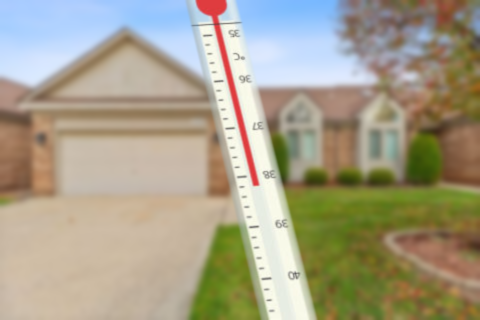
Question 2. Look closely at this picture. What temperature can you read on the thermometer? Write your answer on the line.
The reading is 38.2 °C
